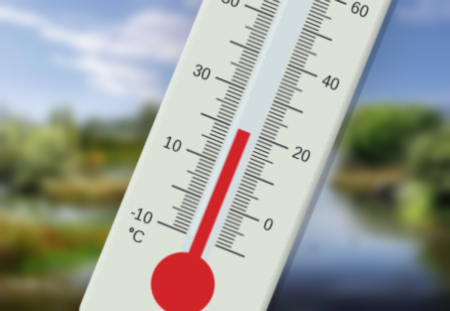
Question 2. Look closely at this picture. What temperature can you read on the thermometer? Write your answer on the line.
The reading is 20 °C
